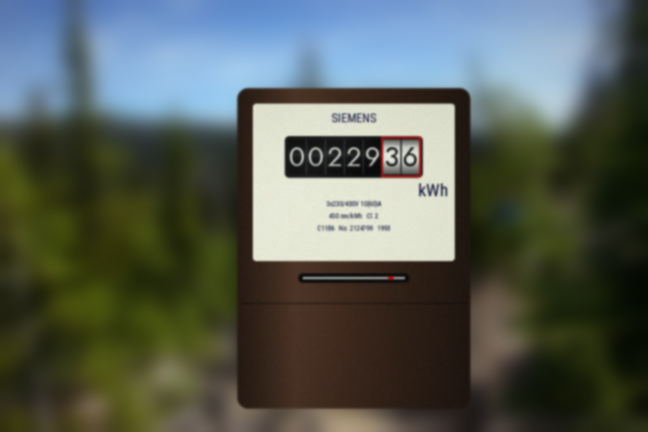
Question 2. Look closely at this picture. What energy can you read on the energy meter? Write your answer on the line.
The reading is 229.36 kWh
